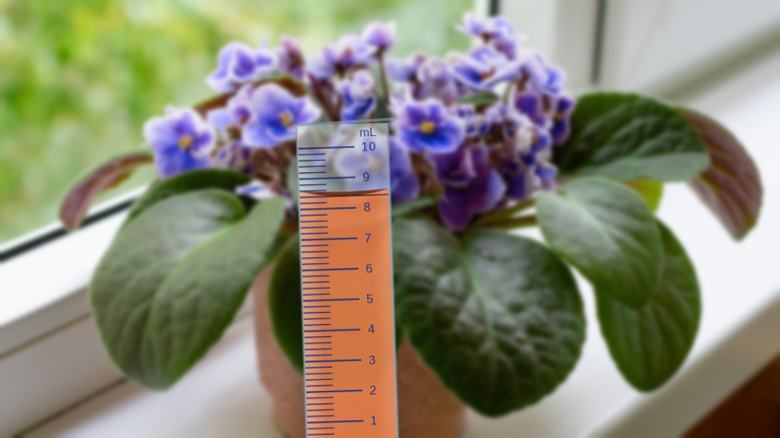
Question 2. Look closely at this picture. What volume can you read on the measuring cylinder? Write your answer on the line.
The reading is 8.4 mL
